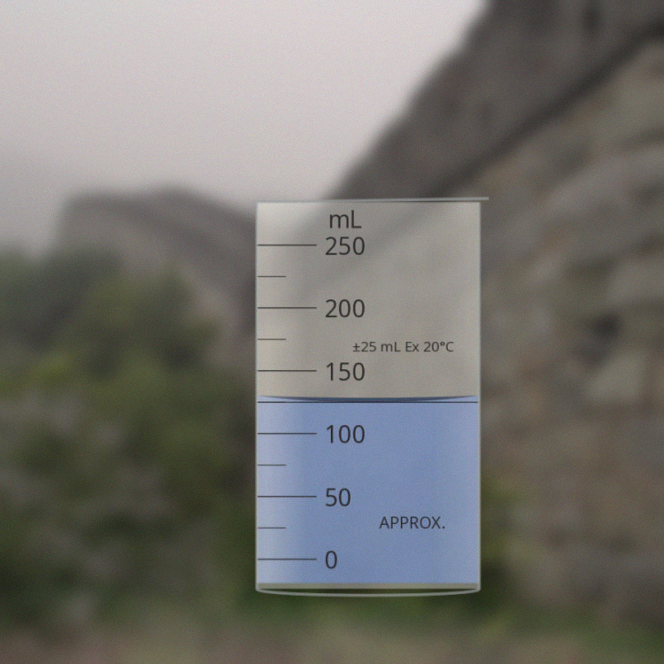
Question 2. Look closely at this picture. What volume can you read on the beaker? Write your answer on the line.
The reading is 125 mL
